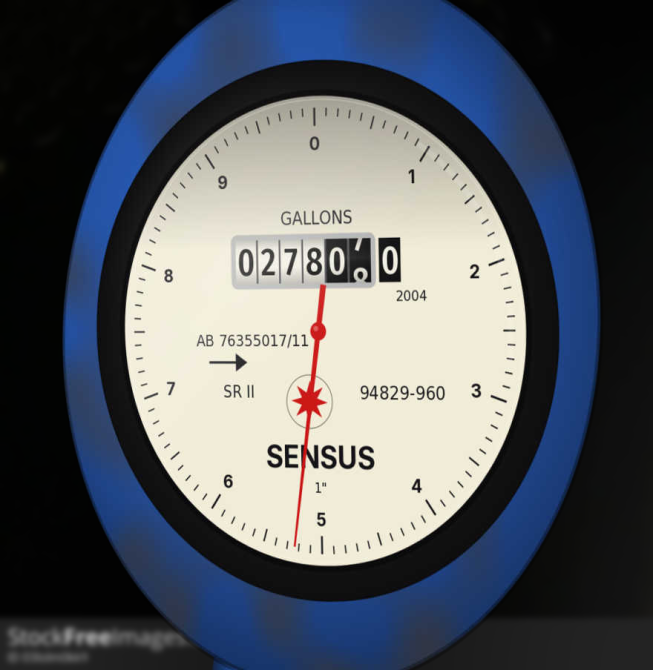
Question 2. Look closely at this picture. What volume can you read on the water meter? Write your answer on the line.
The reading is 278075.2 gal
